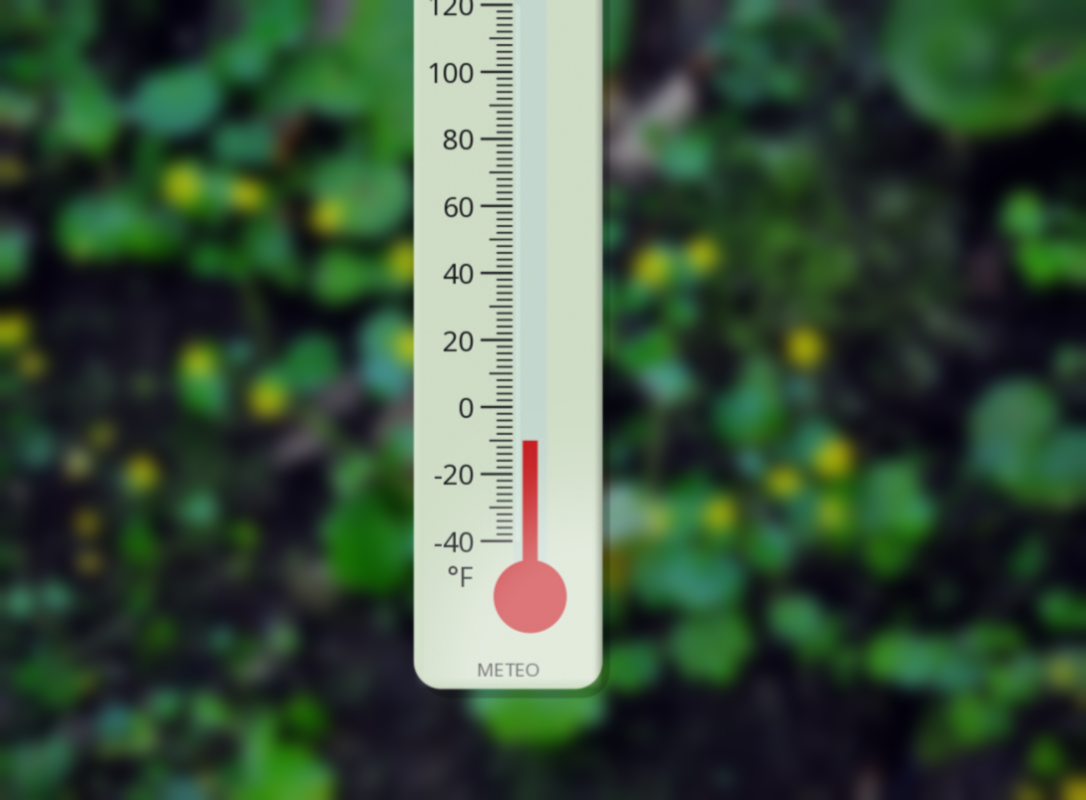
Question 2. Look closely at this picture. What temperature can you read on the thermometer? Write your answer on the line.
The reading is -10 °F
